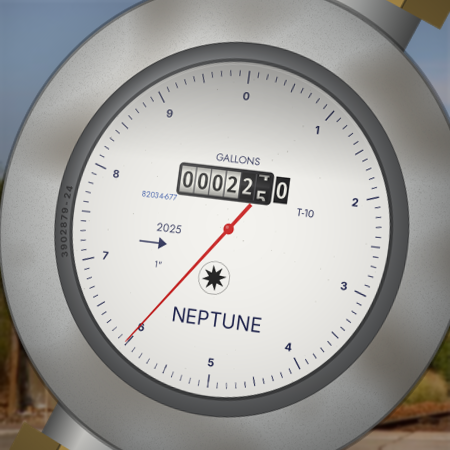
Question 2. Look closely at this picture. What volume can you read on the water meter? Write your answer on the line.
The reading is 2246.0 gal
